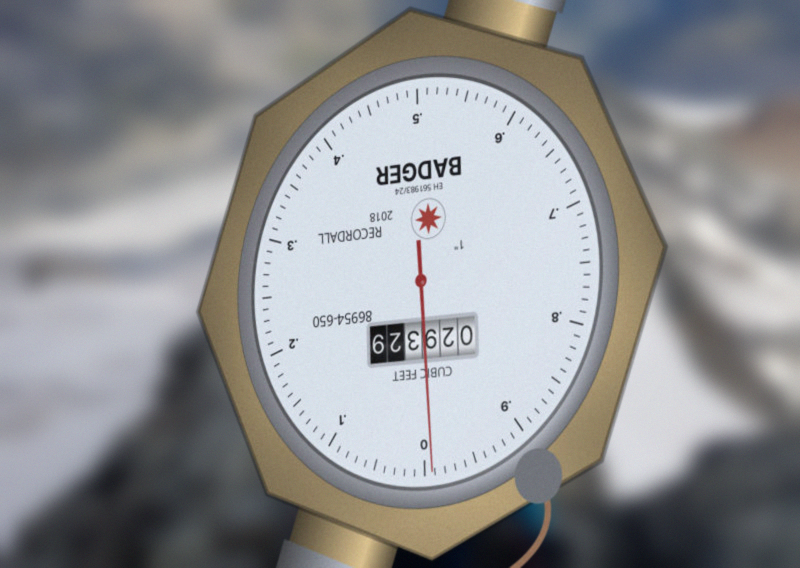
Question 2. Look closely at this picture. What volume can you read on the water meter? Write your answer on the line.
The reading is 29328.99 ft³
